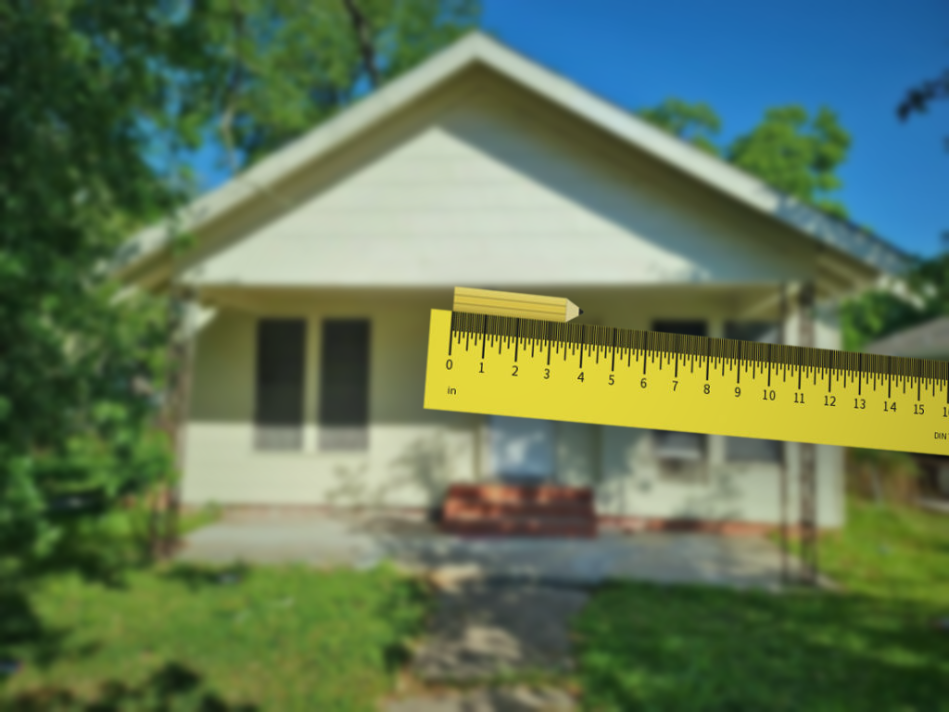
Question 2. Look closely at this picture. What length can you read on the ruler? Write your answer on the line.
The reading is 4 in
